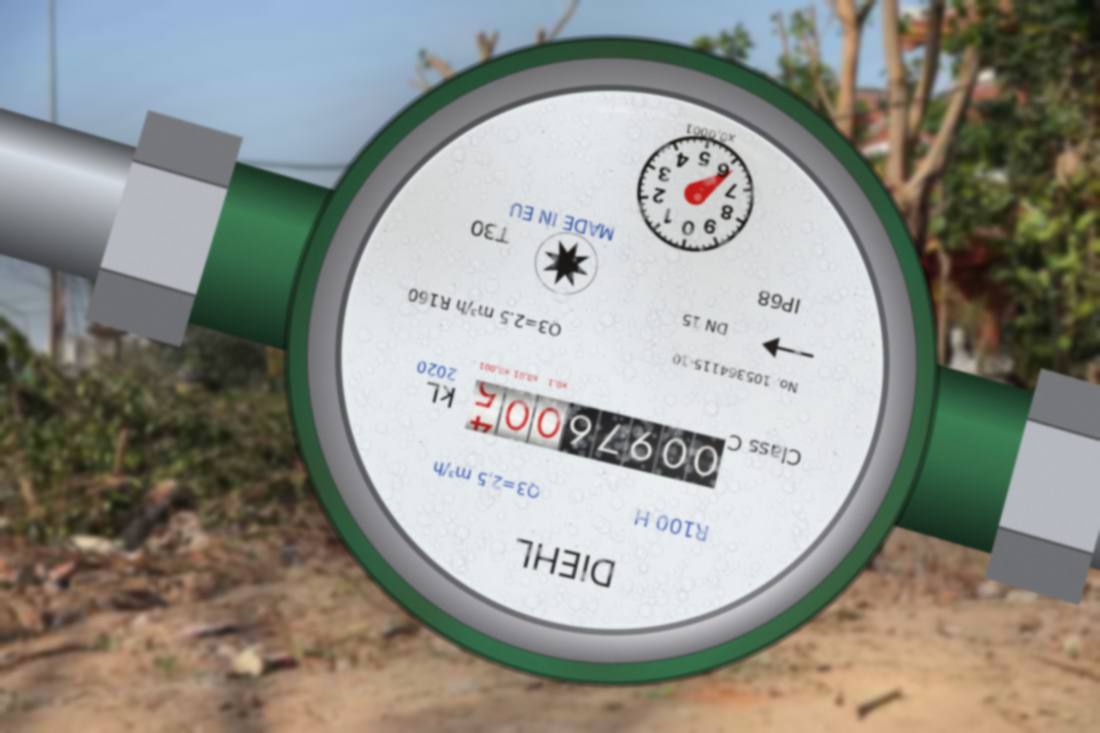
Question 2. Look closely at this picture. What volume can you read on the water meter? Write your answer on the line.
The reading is 976.0046 kL
